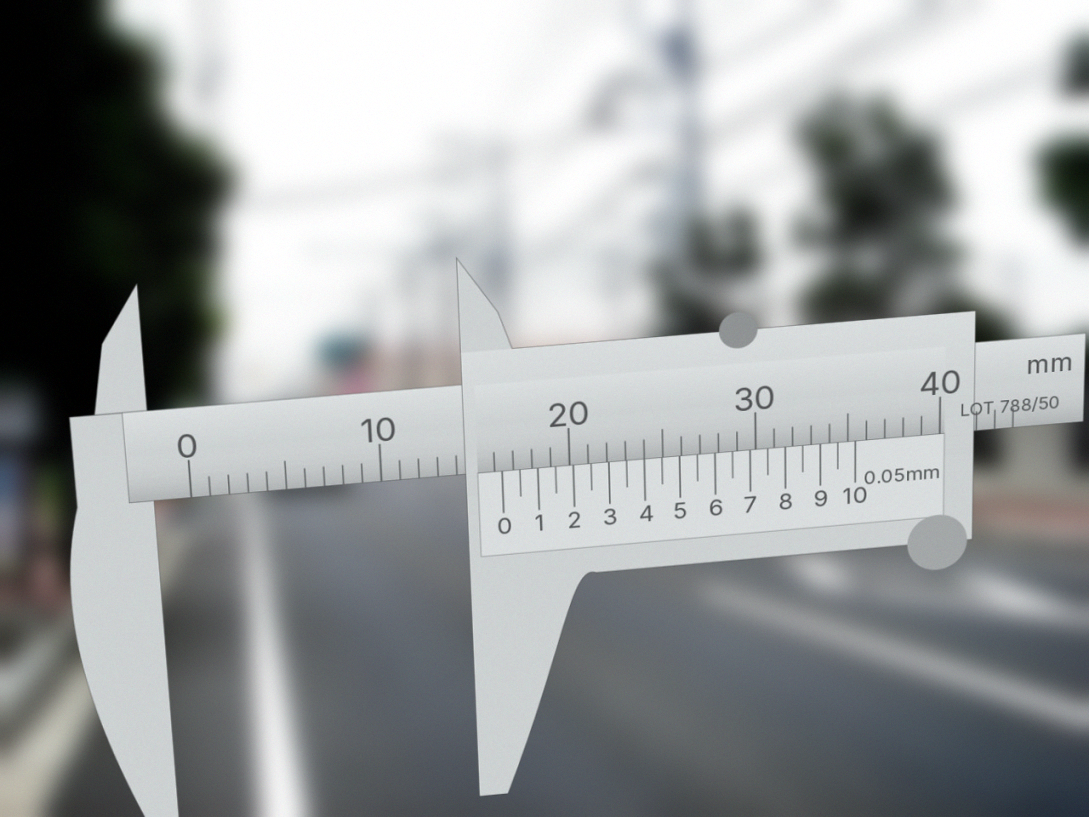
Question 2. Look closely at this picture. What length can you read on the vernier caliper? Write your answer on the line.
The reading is 16.4 mm
